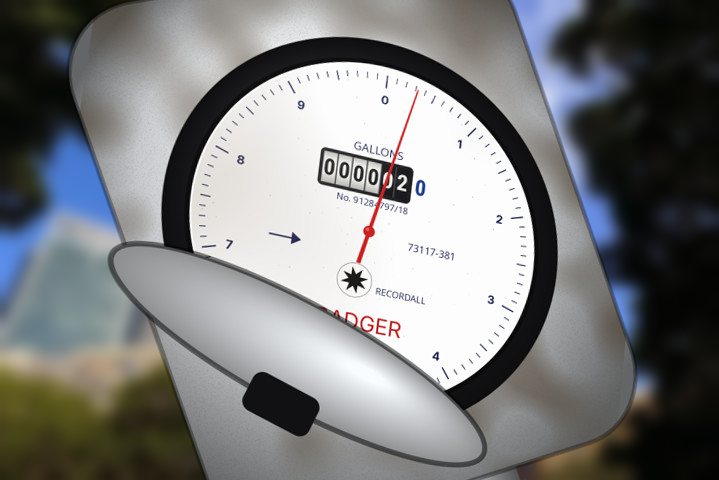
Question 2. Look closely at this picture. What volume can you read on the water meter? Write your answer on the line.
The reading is 20.3 gal
